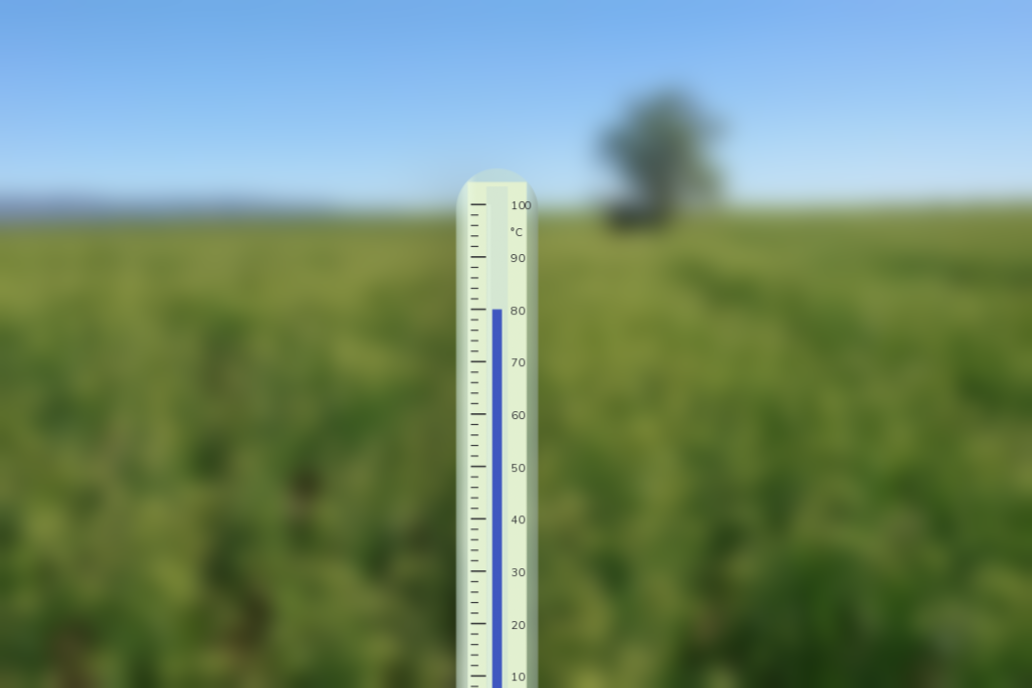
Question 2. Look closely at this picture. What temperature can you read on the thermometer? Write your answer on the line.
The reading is 80 °C
